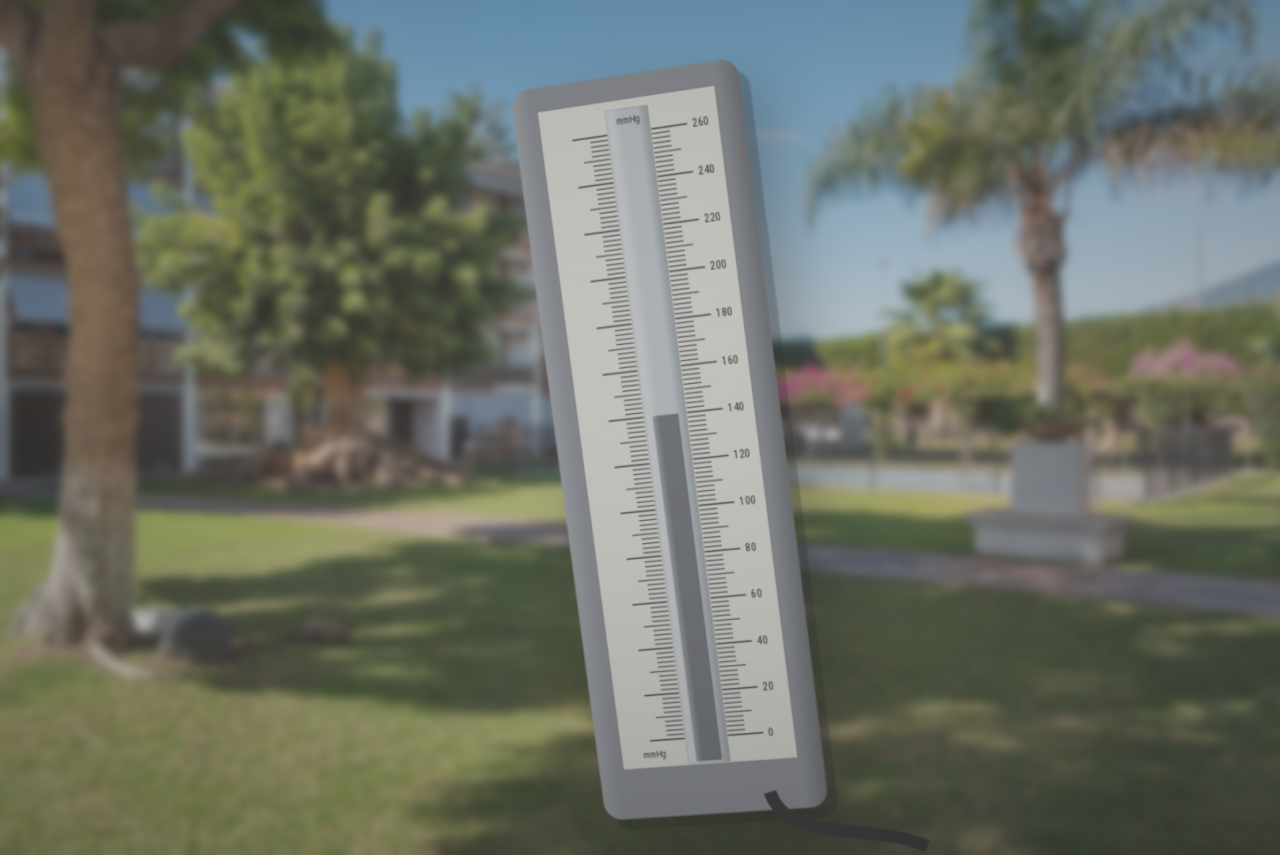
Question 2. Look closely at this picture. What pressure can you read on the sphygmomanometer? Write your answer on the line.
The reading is 140 mmHg
